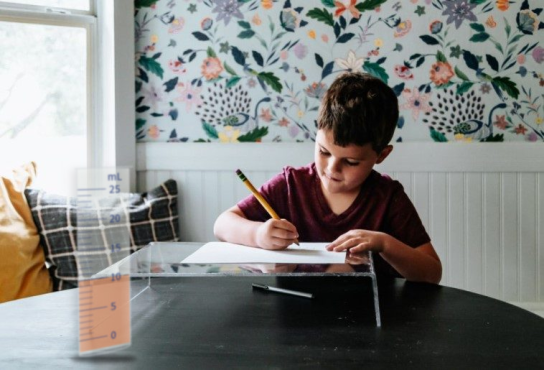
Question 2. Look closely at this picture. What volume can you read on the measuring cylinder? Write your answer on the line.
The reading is 10 mL
